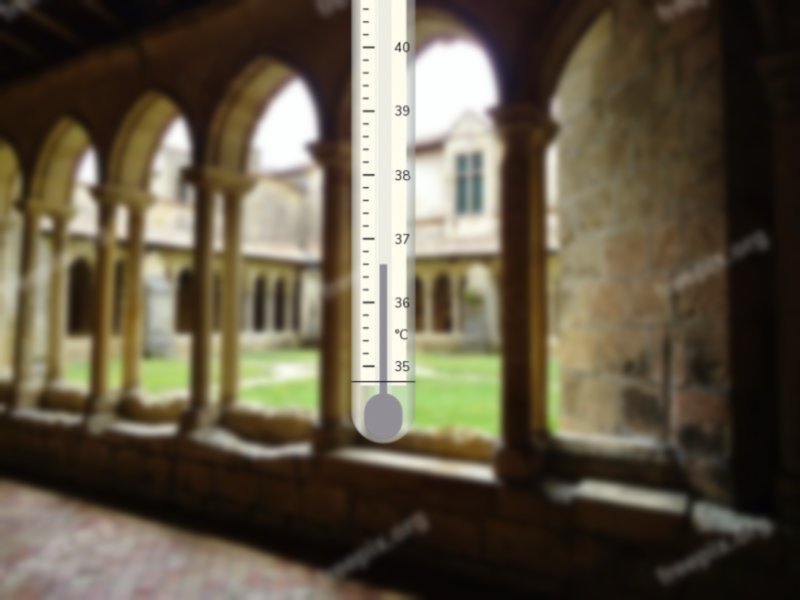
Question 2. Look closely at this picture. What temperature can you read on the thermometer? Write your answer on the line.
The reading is 36.6 °C
